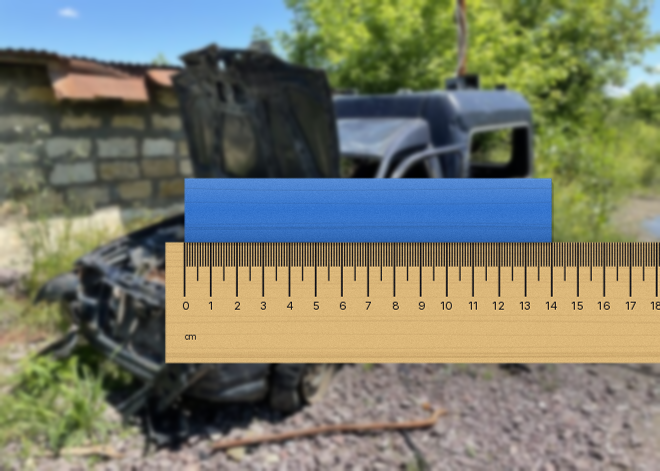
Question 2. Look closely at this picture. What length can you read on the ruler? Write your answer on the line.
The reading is 14 cm
